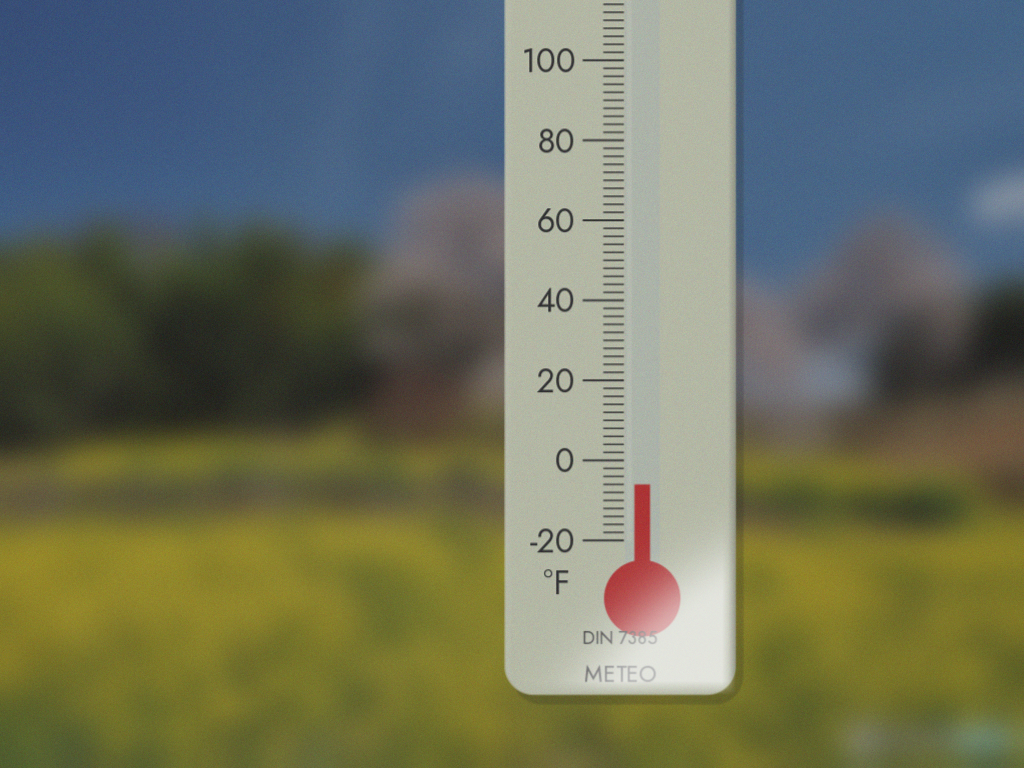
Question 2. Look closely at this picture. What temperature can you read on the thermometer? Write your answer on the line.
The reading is -6 °F
